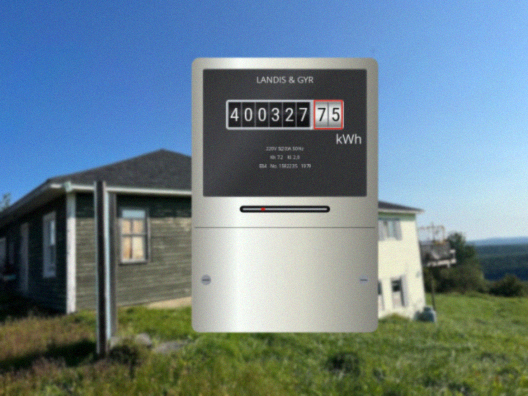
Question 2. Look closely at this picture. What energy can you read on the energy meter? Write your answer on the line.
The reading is 400327.75 kWh
